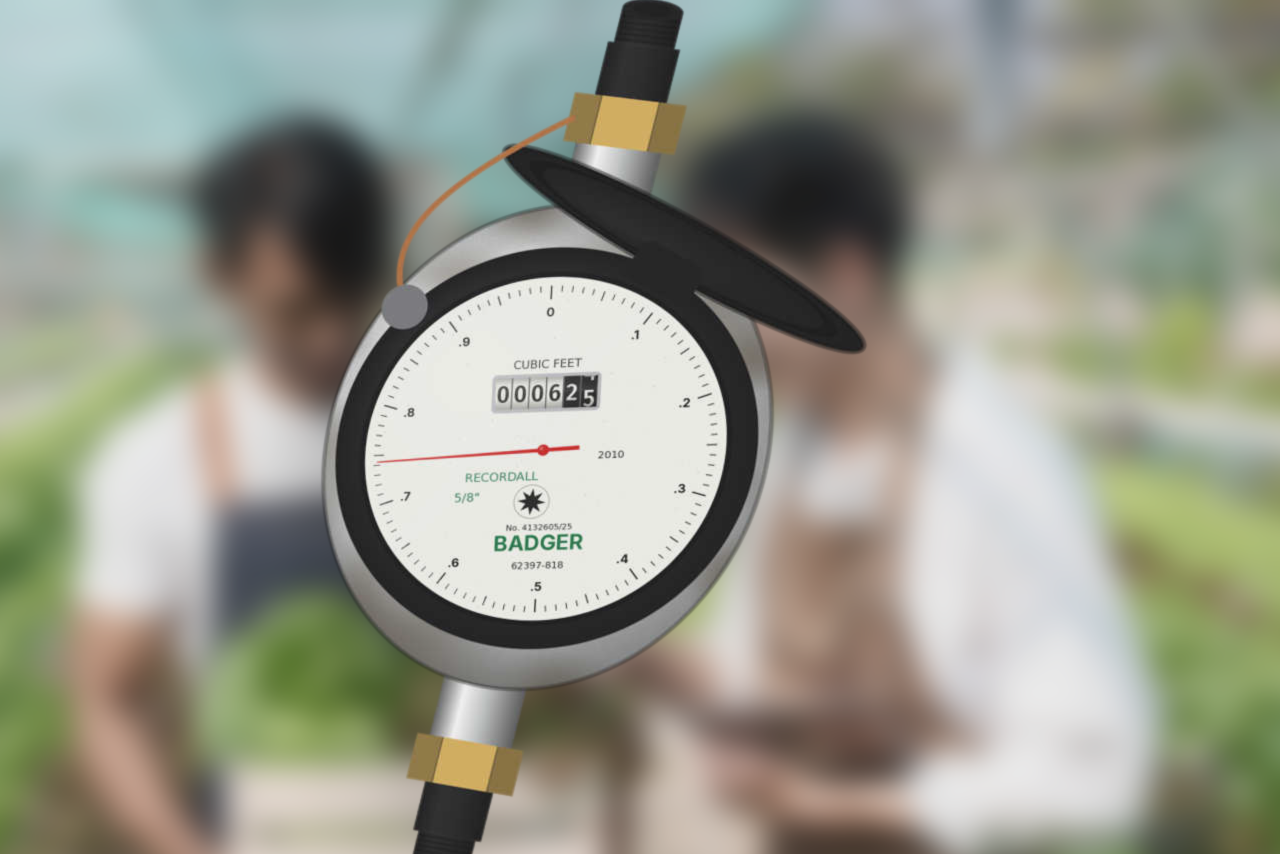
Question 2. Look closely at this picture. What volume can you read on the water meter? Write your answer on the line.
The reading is 624.74 ft³
